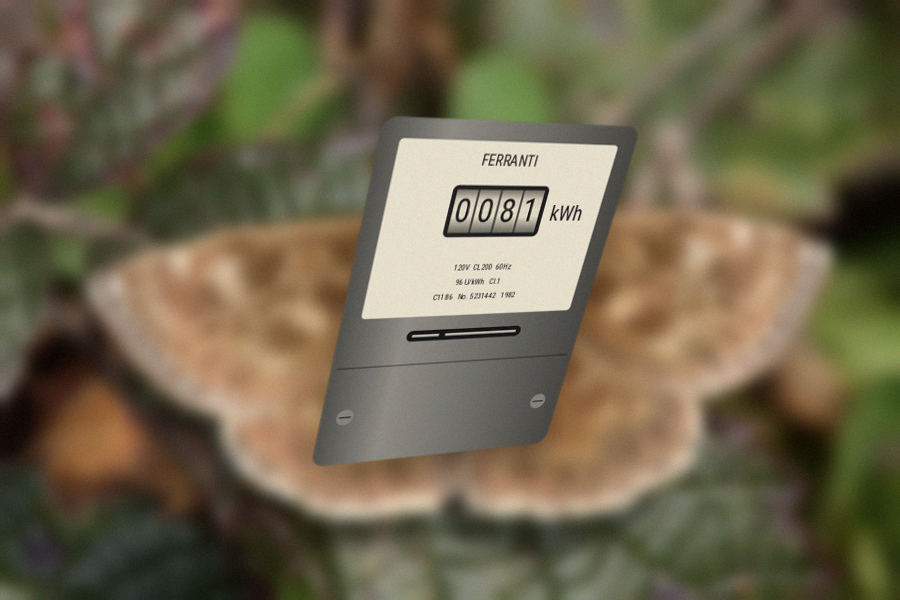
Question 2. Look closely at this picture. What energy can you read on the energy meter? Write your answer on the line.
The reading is 81 kWh
